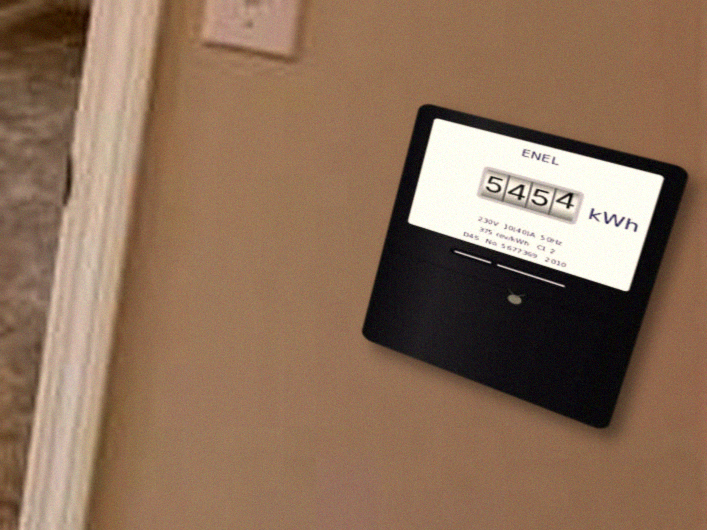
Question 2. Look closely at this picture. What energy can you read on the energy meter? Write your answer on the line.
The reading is 5454 kWh
